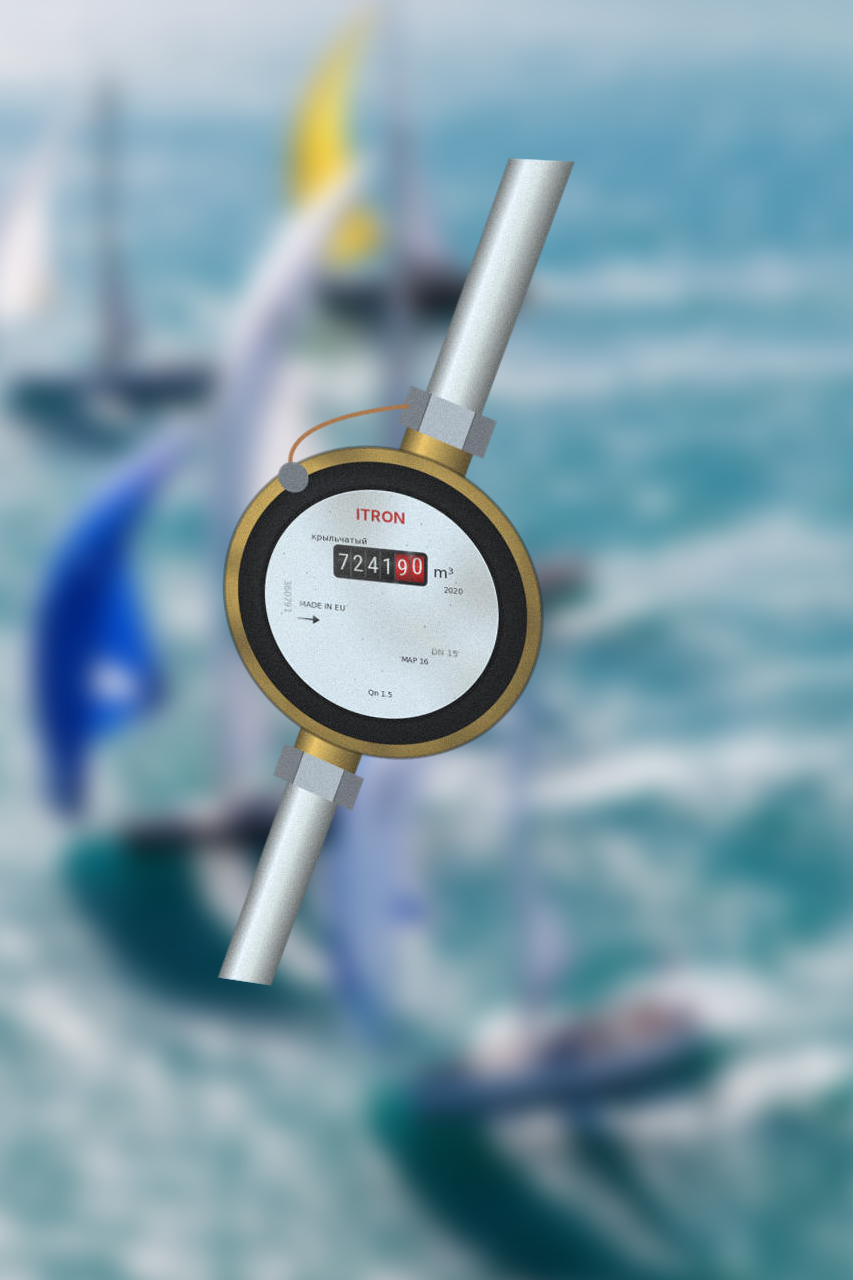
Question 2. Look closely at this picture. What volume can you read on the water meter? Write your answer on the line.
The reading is 7241.90 m³
